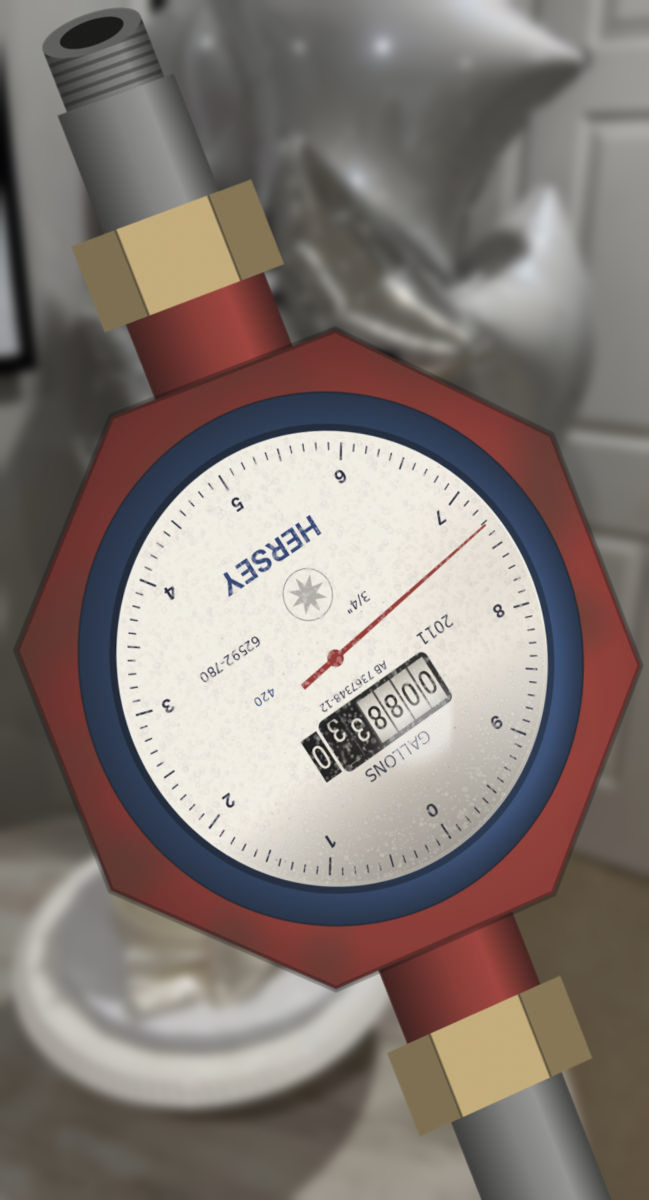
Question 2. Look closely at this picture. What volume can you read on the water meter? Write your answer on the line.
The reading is 88327.3 gal
